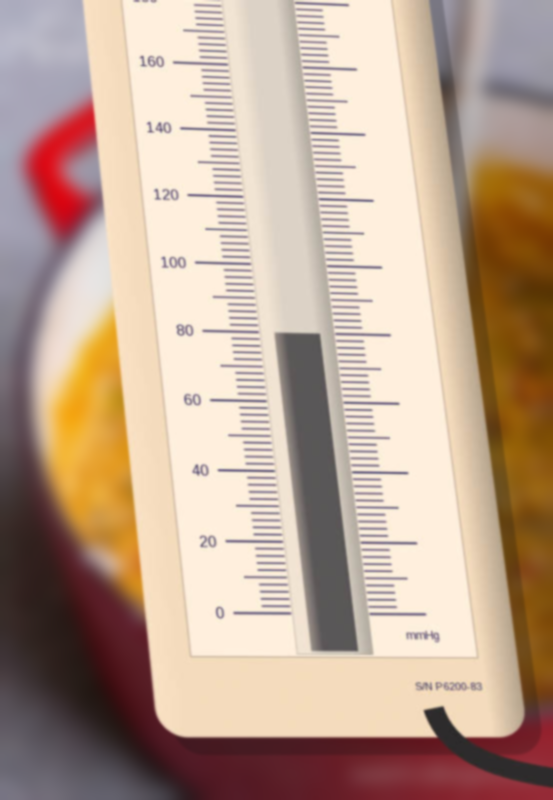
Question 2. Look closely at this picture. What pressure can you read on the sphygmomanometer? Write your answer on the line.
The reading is 80 mmHg
